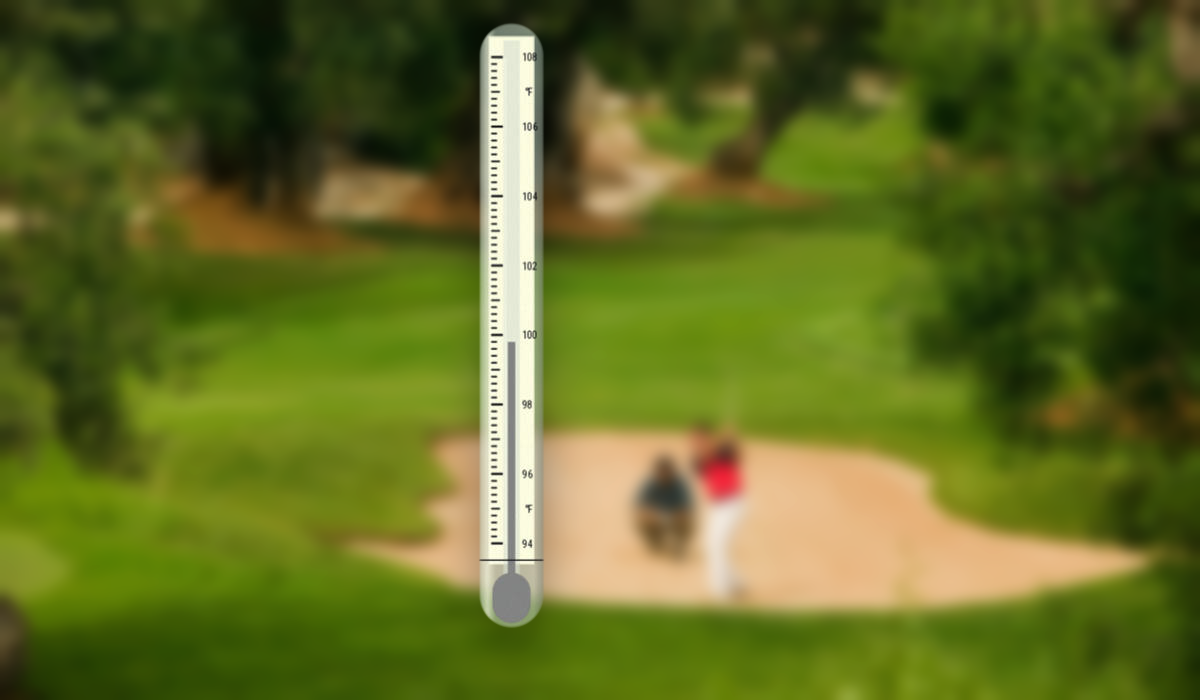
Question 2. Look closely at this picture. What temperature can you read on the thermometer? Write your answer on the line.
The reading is 99.8 °F
